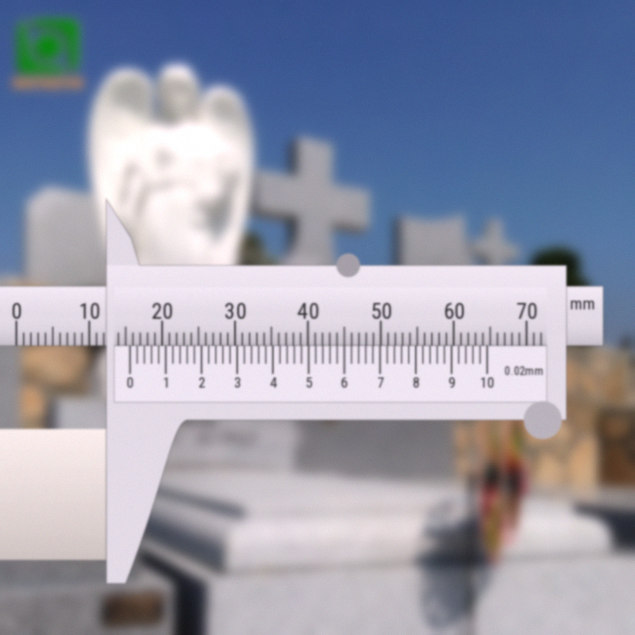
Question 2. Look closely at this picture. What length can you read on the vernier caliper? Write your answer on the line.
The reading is 15.6 mm
